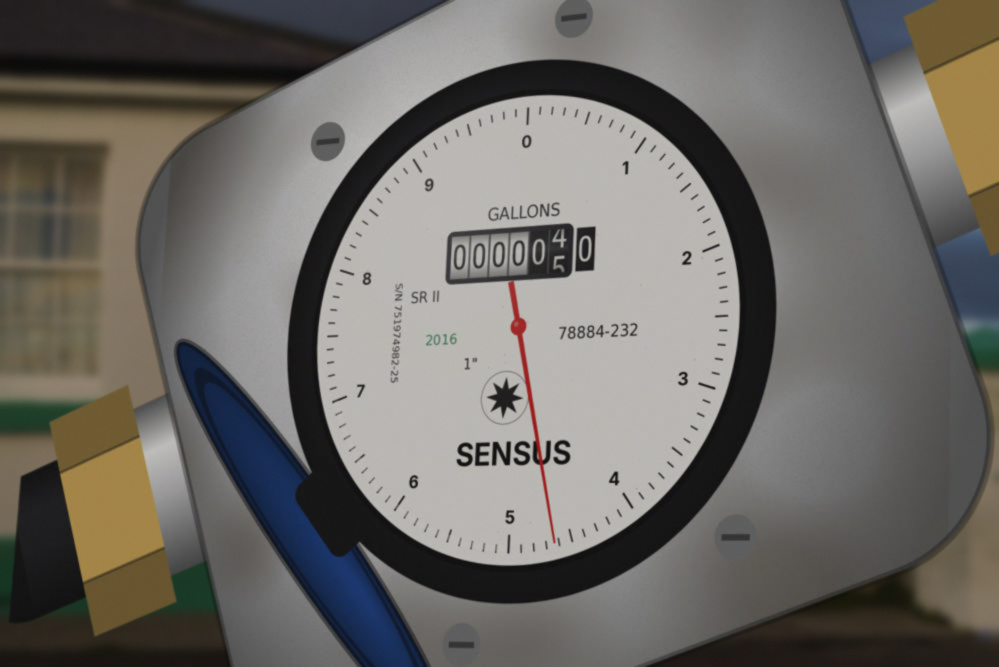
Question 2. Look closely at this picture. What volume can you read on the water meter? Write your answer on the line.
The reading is 44.6 gal
